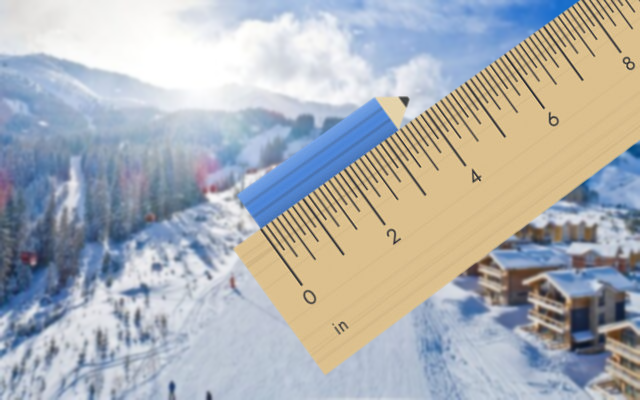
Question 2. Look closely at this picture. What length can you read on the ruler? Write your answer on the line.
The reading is 3.875 in
